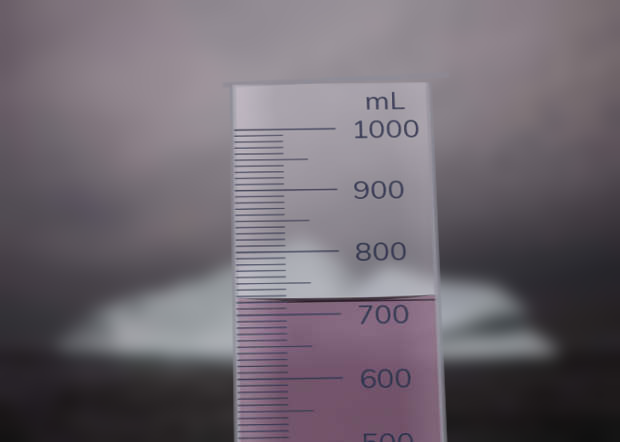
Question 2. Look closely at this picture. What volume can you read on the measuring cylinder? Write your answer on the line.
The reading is 720 mL
